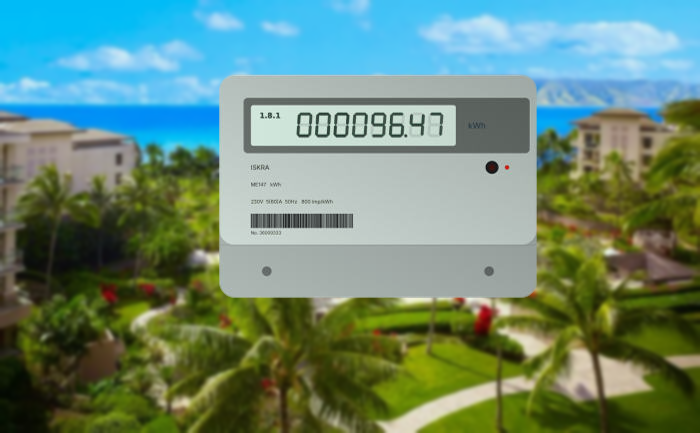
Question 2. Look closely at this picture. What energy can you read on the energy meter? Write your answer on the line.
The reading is 96.47 kWh
